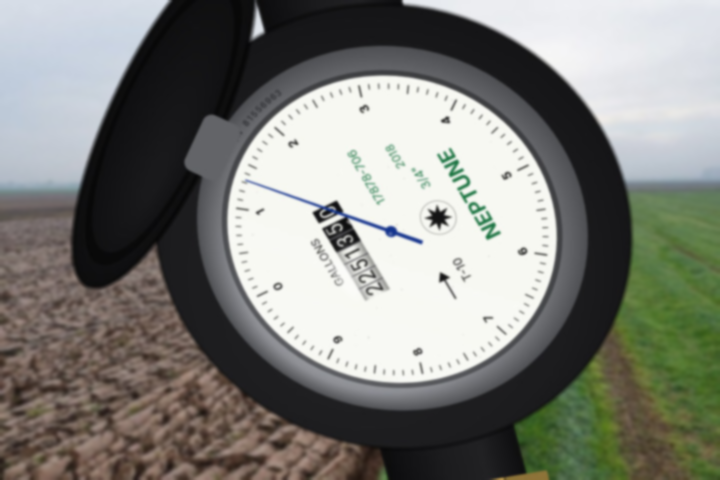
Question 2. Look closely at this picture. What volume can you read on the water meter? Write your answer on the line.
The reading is 2251351.3 gal
